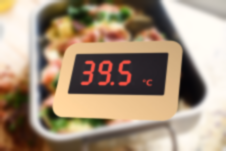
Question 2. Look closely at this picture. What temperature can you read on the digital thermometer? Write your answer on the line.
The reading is 39.5 °C
